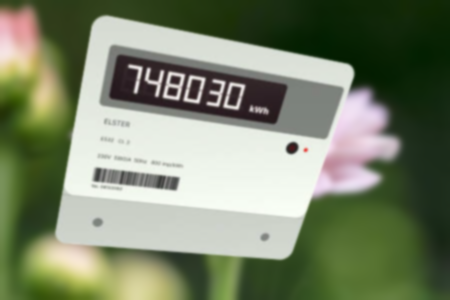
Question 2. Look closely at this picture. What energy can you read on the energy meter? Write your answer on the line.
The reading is 748030 kWh
